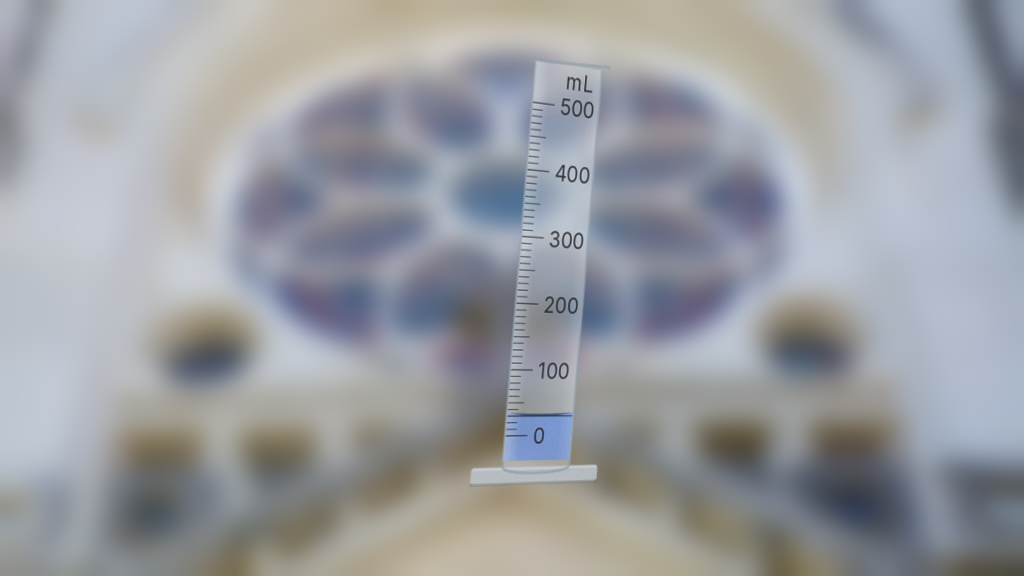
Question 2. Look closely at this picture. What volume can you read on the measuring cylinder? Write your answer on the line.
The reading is 30 mL
